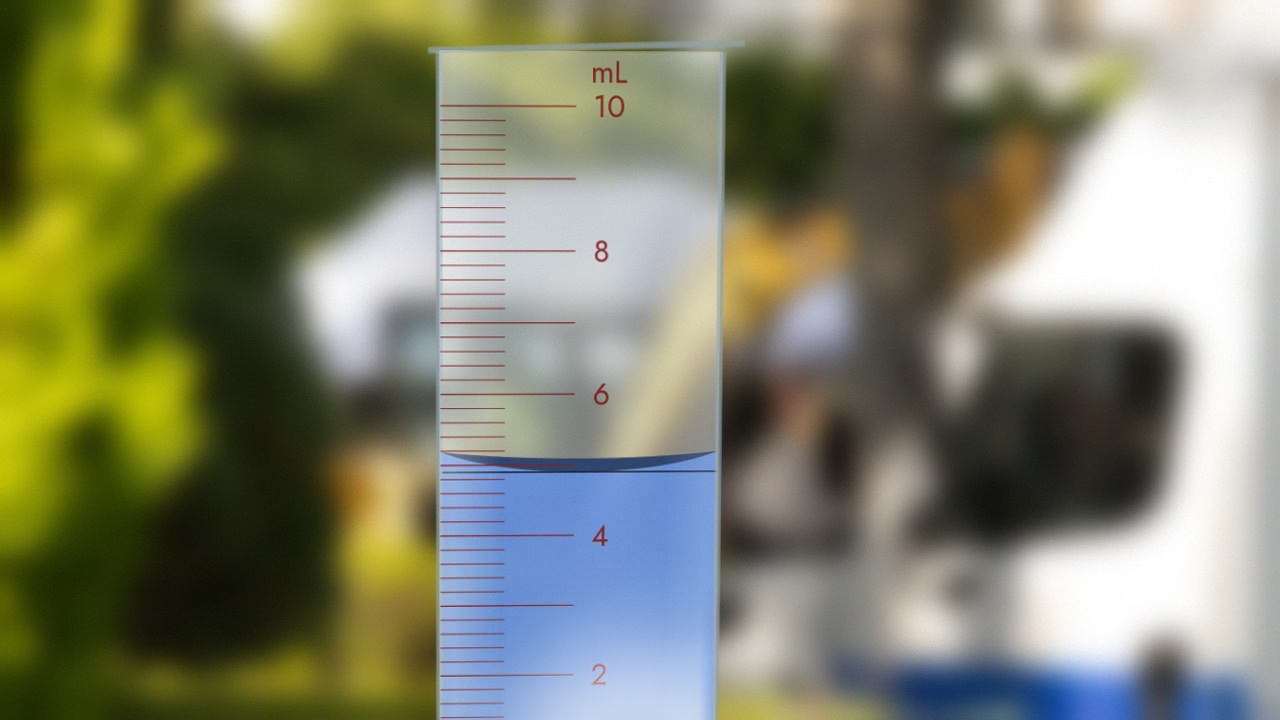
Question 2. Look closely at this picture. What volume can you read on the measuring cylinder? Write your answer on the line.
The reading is 4.9 mL
